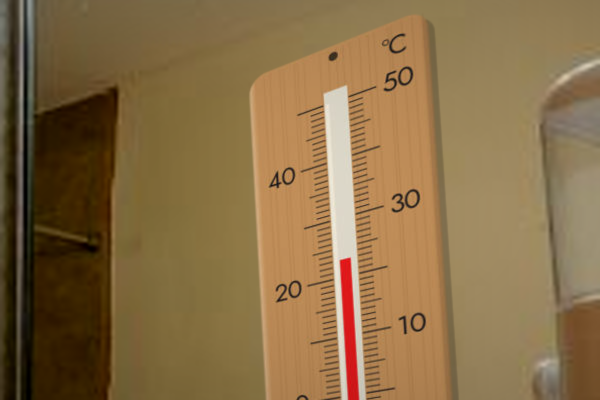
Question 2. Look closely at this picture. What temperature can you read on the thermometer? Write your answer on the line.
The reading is 23 °C
